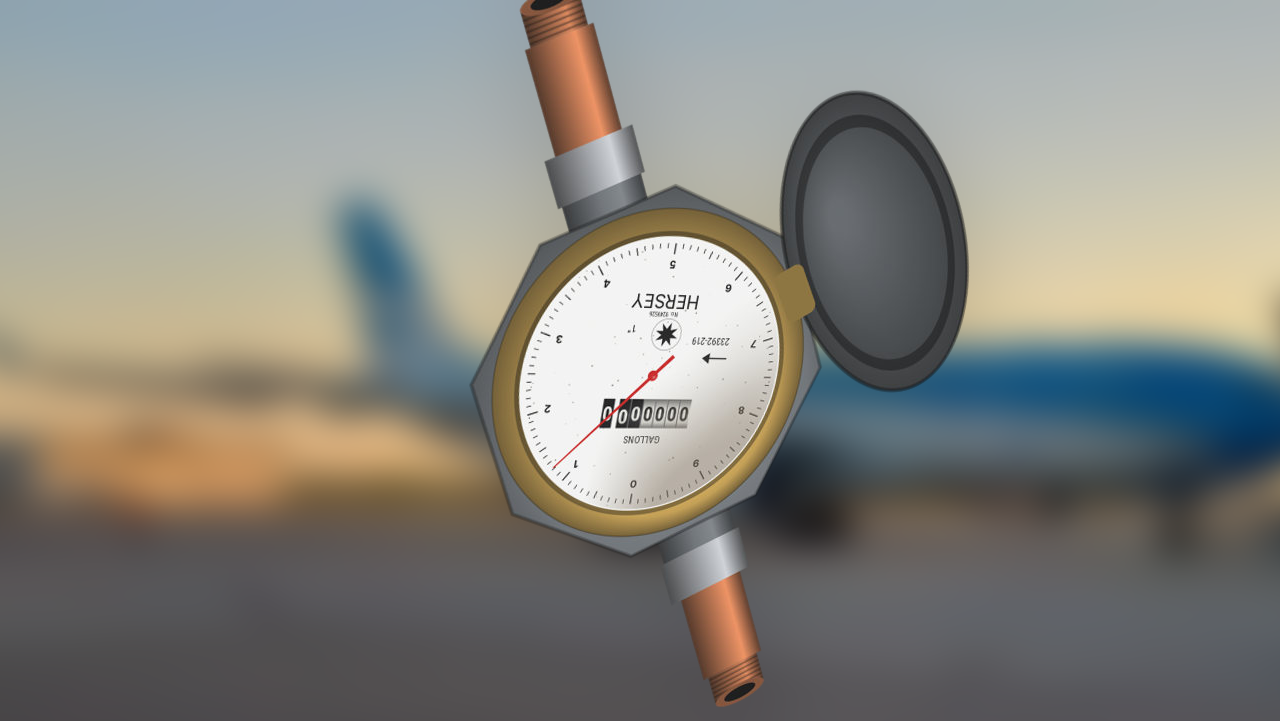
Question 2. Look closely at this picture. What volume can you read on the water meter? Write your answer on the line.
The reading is 1.2 gal
